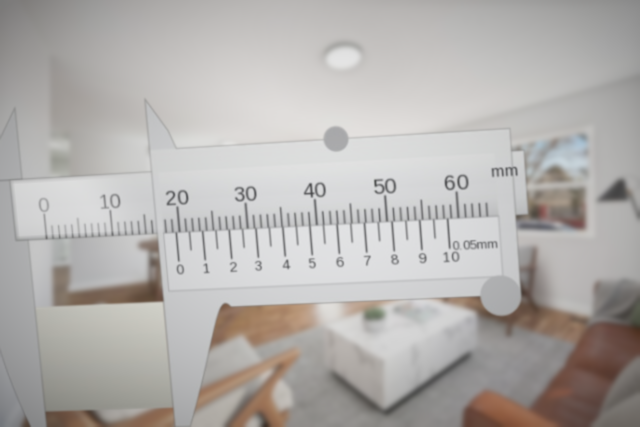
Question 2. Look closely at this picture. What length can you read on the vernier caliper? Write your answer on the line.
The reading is 19.5 mm
